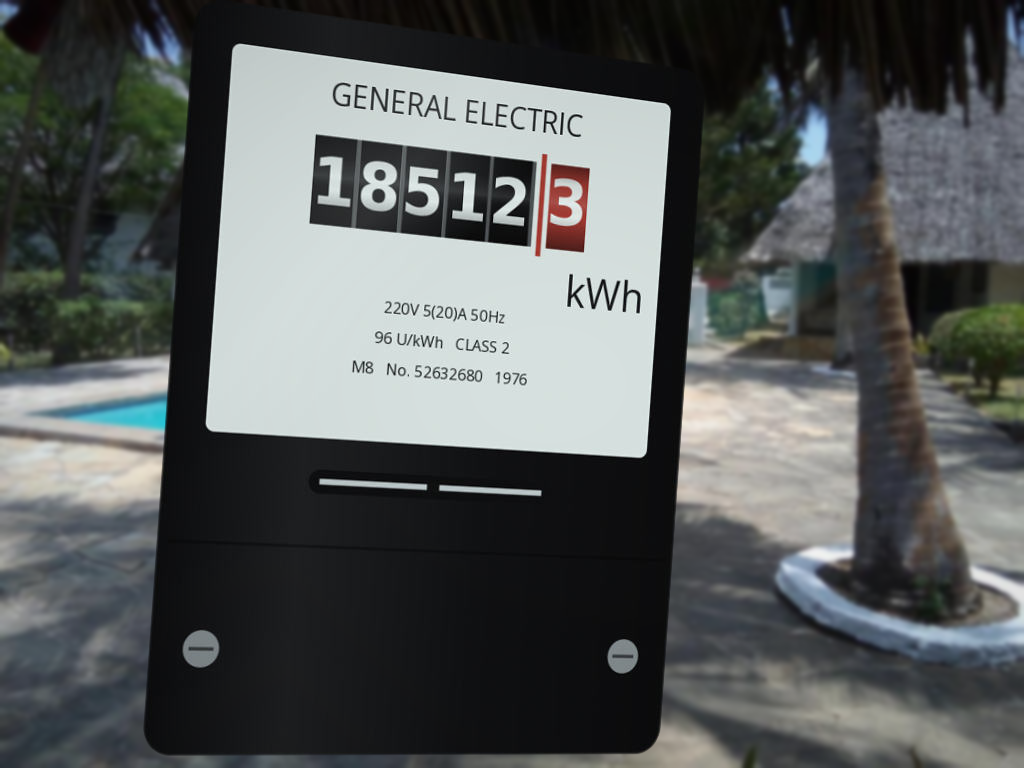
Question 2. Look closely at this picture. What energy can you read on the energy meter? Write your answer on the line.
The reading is 18512.3 kWh
